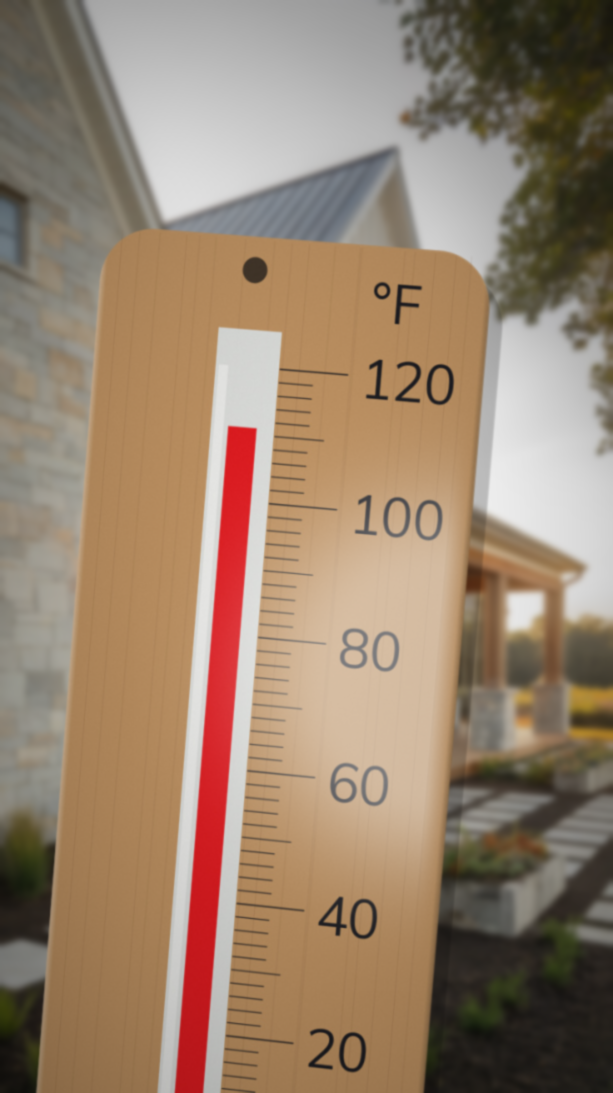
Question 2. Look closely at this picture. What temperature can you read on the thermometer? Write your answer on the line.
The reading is 111 °F
